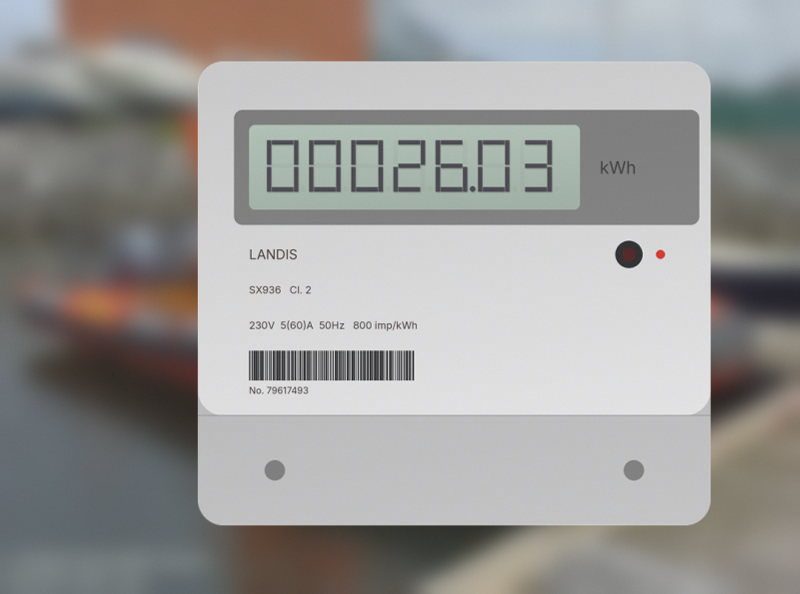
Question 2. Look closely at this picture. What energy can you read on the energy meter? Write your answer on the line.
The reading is 26.03 kWh
